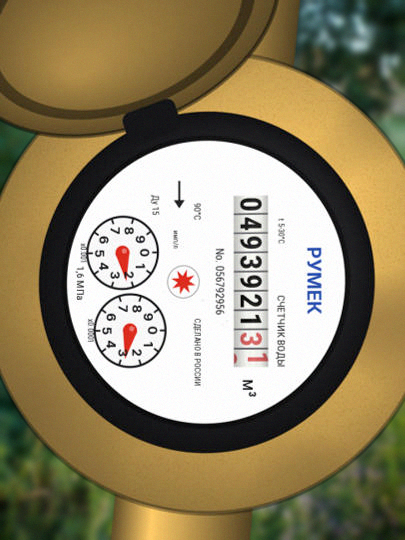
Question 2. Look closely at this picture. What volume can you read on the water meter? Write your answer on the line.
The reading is 493921.3122 m³
